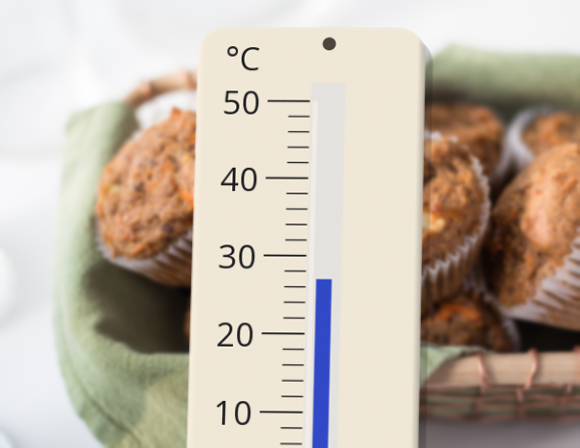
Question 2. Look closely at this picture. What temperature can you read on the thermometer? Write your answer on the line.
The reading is 27 °C
